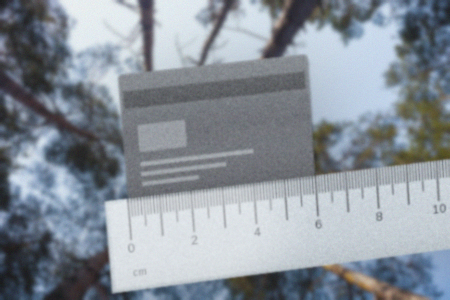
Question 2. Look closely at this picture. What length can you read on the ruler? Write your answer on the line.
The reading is 6 cm
